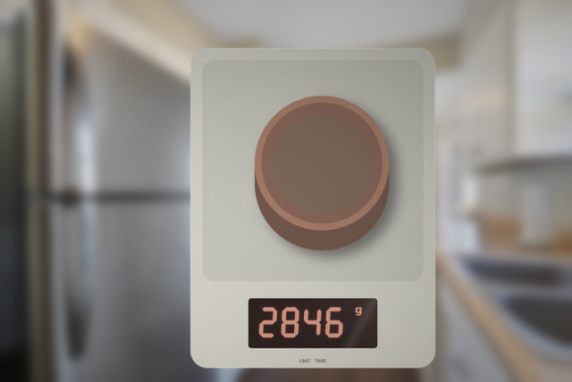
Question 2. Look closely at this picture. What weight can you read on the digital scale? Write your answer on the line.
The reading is 2846 g
